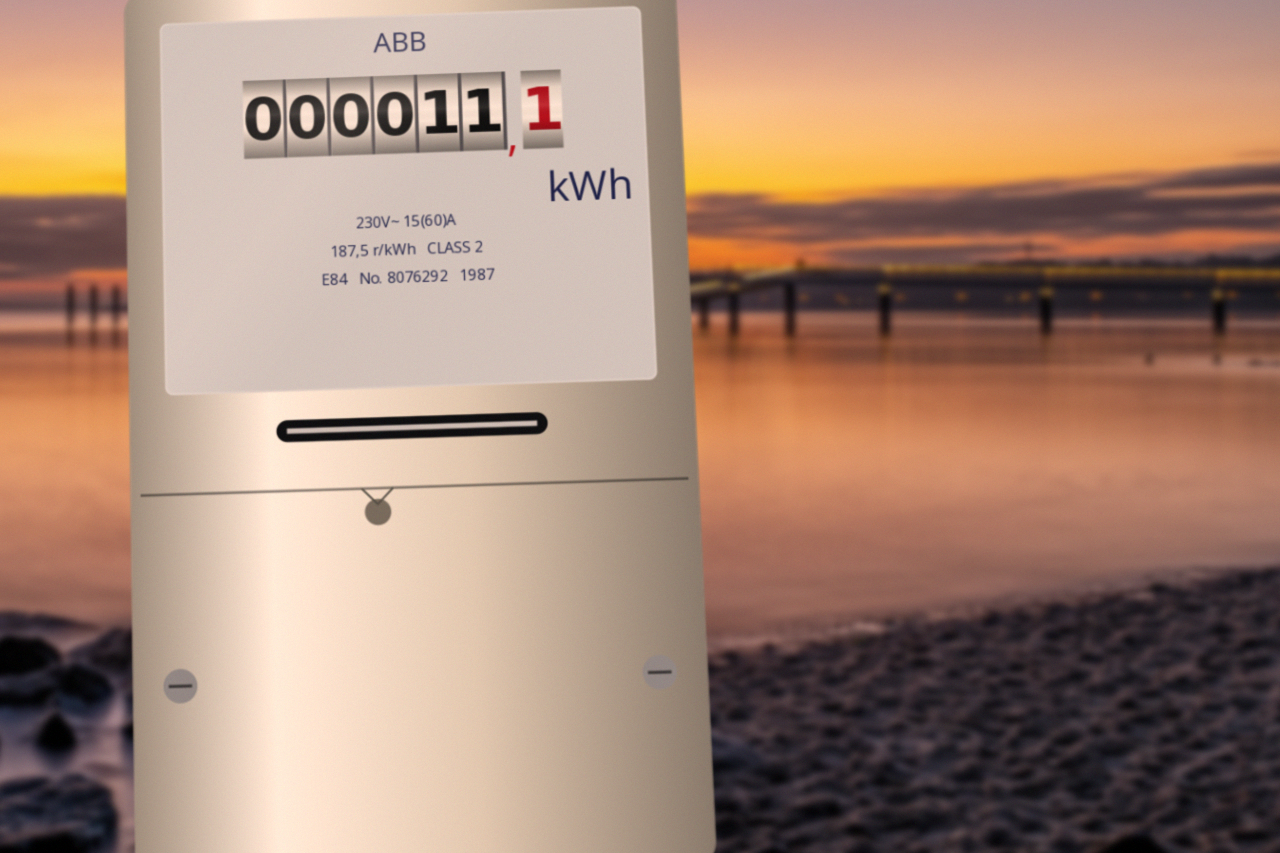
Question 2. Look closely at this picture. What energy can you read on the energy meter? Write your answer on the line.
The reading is 11.1 kWh
